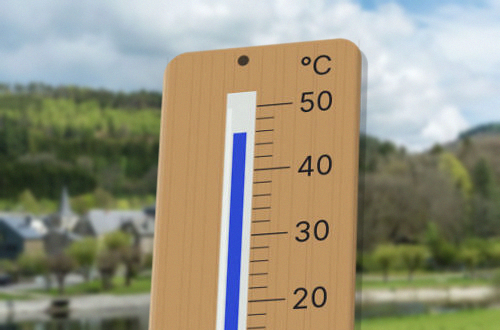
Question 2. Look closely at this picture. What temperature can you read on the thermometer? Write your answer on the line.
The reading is 46 °C
